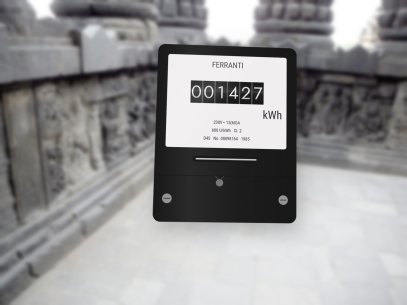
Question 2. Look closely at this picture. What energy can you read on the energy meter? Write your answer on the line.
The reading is 1427 kWh
